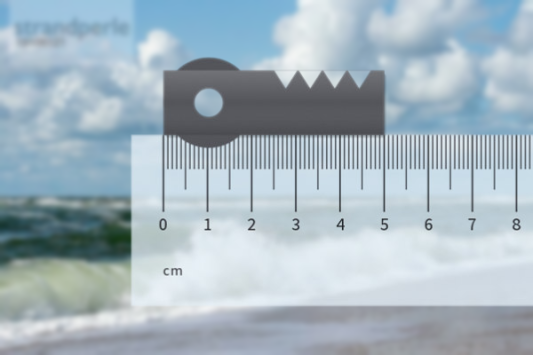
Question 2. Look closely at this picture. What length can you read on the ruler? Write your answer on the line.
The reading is 5 cm
